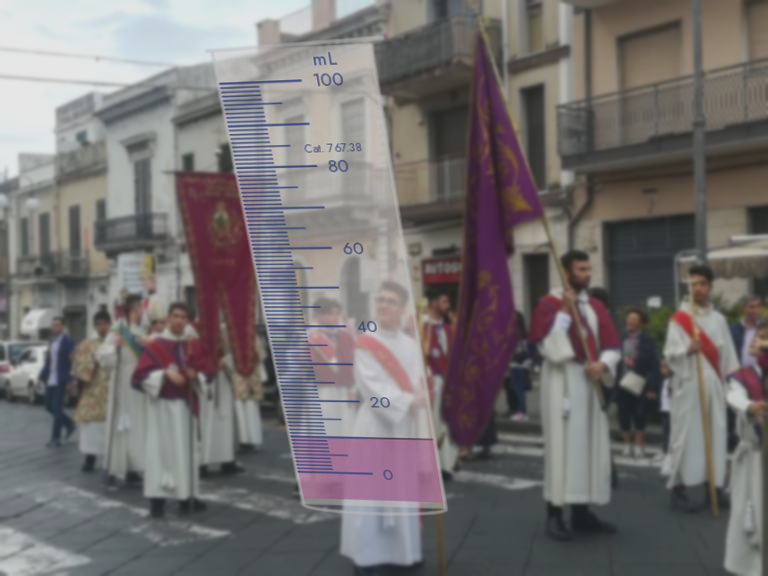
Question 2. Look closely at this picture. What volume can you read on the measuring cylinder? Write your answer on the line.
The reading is 10 mL
